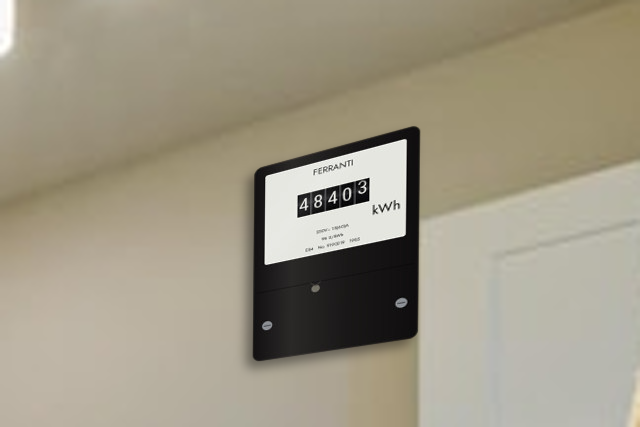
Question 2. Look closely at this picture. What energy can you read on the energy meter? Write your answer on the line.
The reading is 48403 kWh
